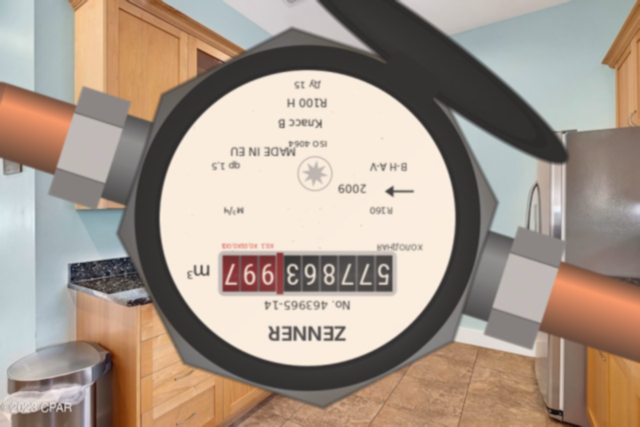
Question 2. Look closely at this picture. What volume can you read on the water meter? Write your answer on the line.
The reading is 577863.997 m³
